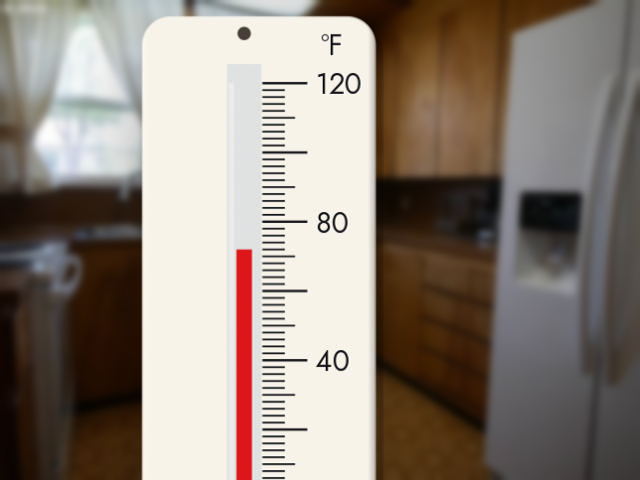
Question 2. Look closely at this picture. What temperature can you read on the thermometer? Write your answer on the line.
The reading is 72 °F
